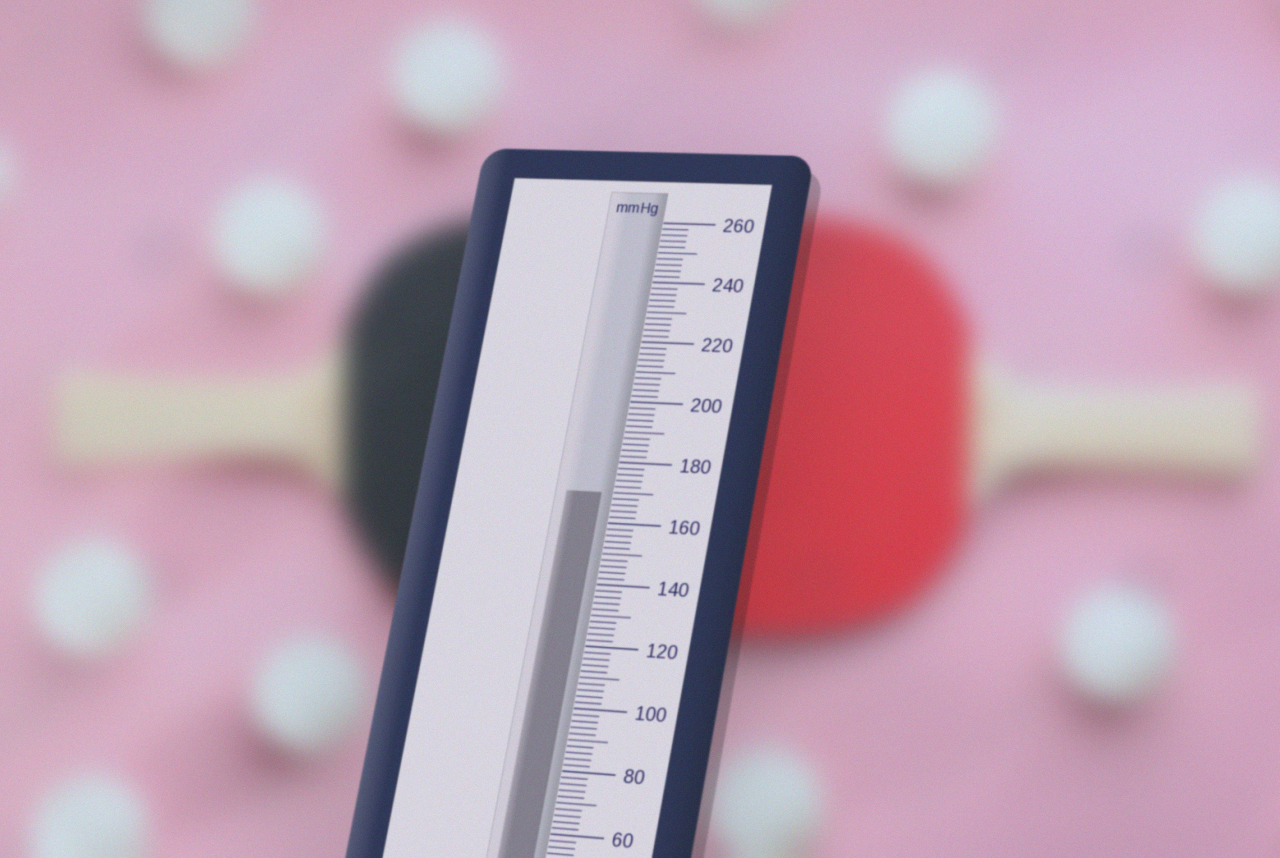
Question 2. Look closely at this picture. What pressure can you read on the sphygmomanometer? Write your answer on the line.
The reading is 170 mmHg
